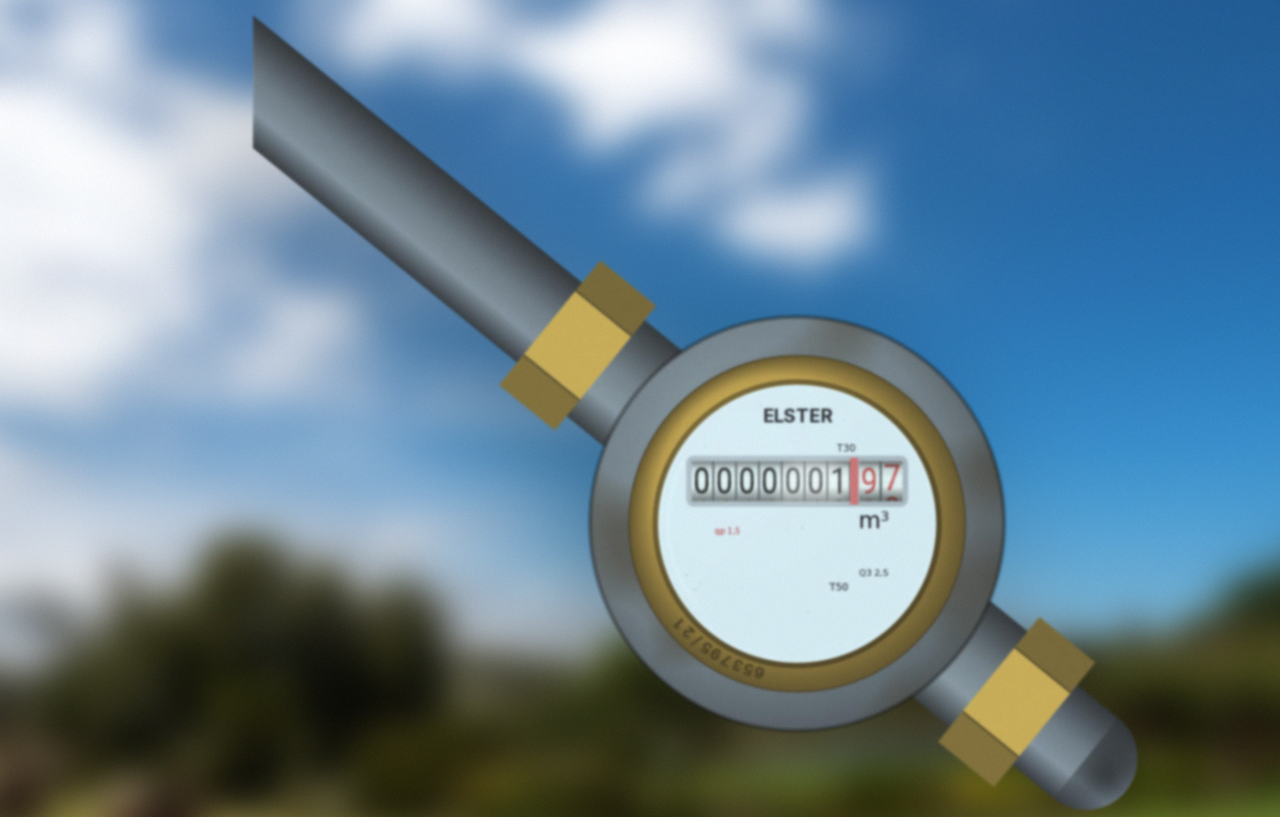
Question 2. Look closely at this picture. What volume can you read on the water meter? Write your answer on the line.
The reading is 1.97 m³
